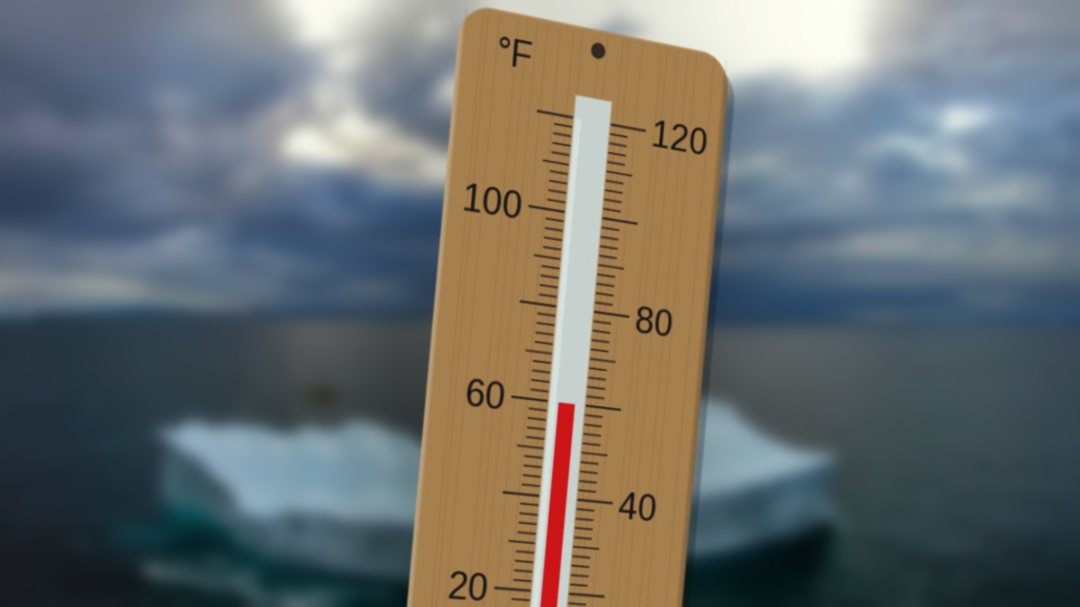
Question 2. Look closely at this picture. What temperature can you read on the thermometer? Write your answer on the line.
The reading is 60 °F
